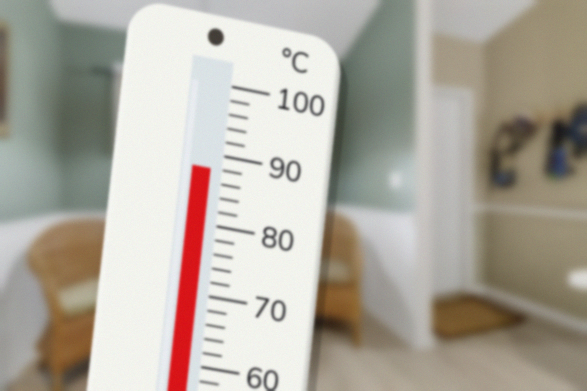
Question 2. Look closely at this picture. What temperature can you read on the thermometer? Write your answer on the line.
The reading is 88 °C
